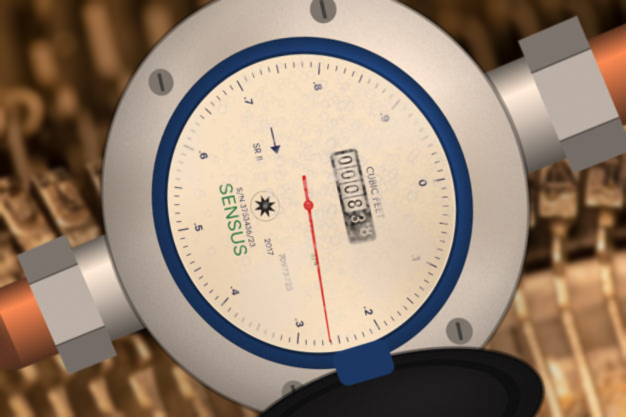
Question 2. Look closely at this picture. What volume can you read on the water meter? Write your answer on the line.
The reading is 838.26 ft³
